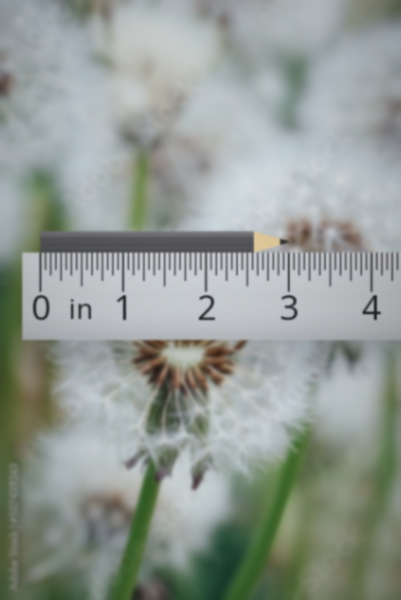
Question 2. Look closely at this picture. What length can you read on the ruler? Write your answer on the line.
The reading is 3 in
